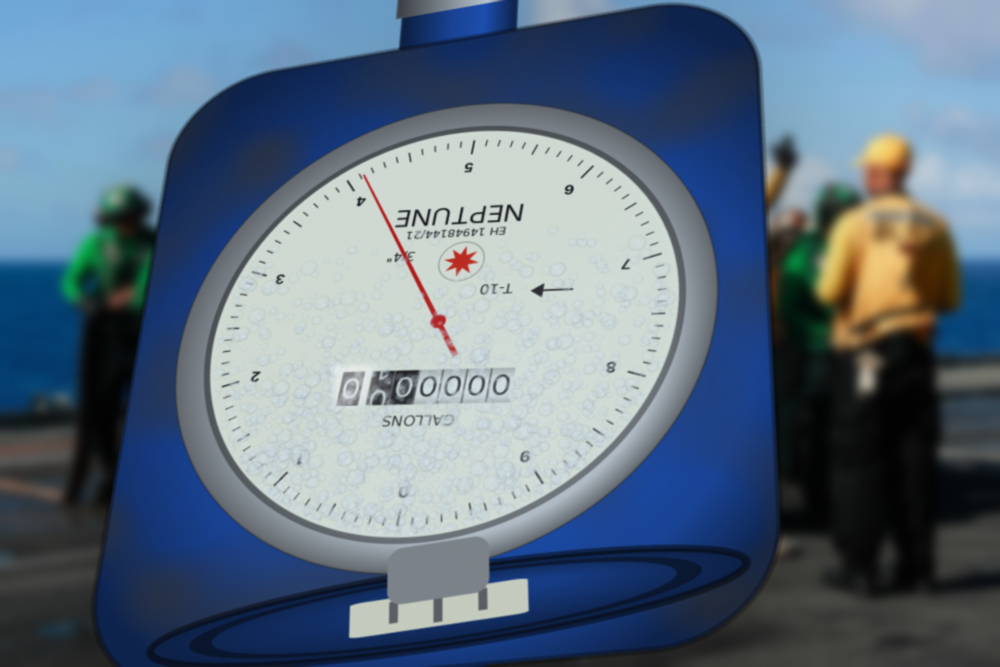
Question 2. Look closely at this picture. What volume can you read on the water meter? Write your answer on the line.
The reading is 4.1 gal
